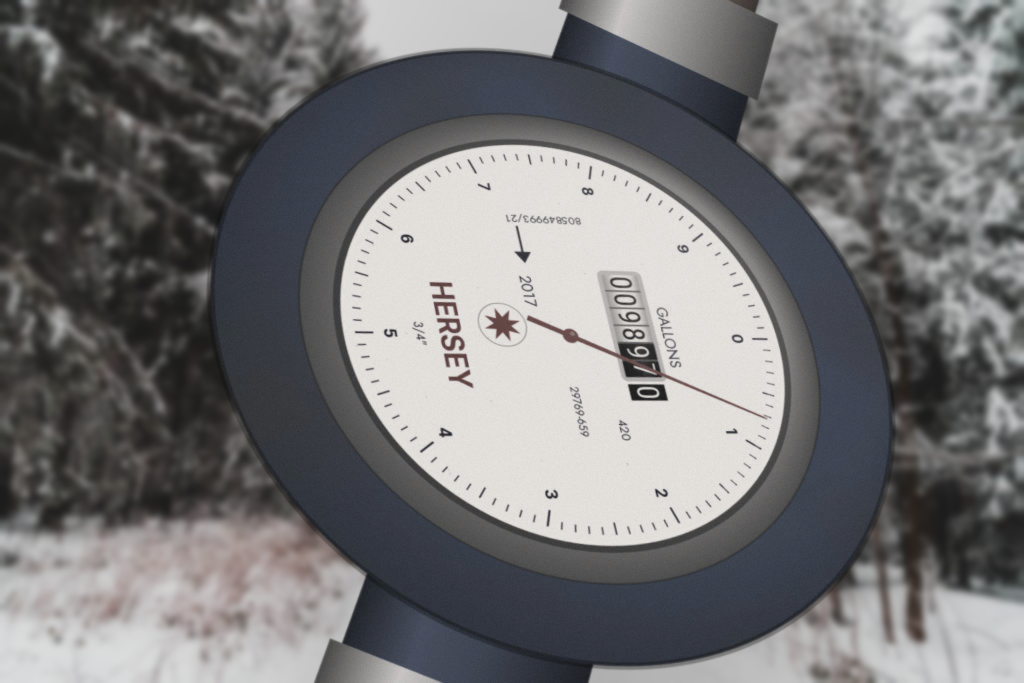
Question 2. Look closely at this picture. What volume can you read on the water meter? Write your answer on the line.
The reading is 98970.7 gal
